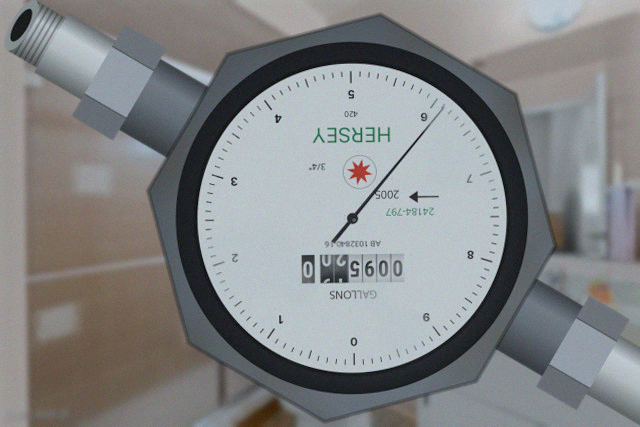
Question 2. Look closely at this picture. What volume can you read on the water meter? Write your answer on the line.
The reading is 95196.1 gal
